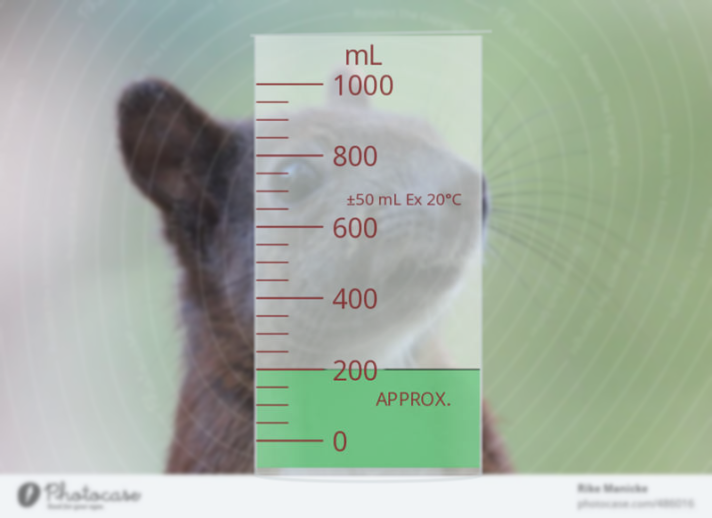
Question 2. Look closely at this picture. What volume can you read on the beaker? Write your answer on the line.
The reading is 200 mL
